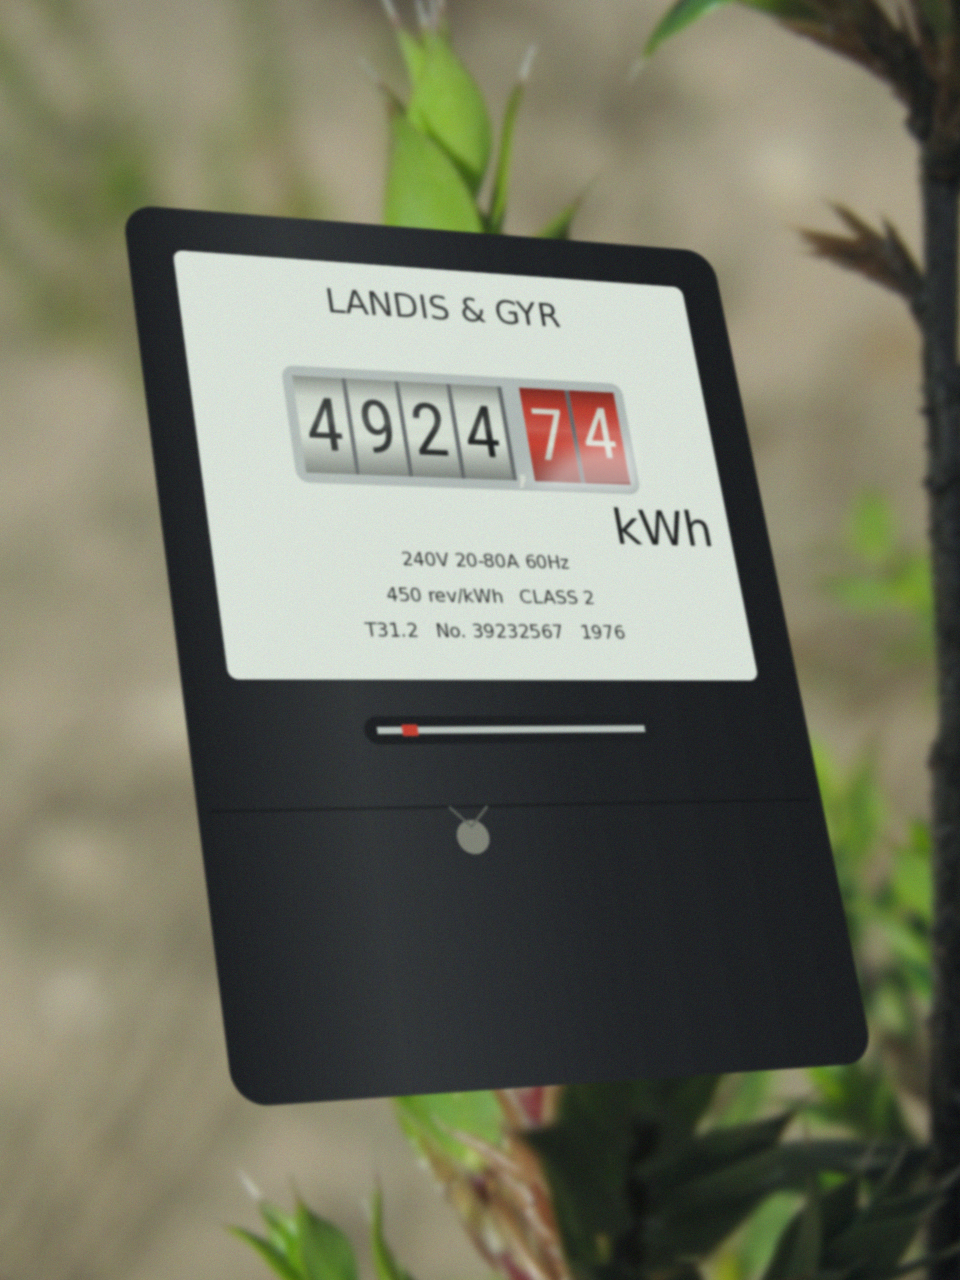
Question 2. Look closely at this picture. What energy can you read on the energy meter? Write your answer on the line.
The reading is 4924.74 kWh
